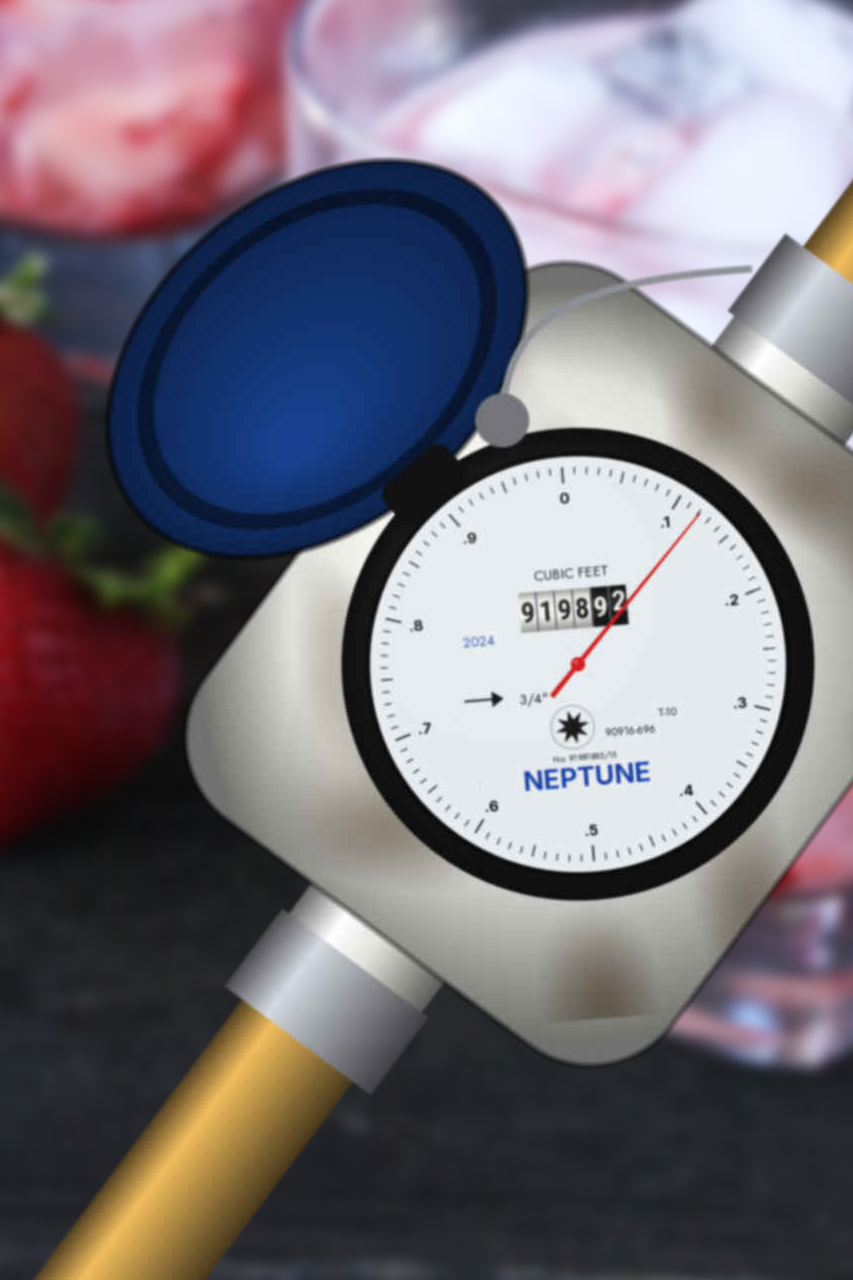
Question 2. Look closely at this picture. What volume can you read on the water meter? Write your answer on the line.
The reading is 919892.12 ft³
